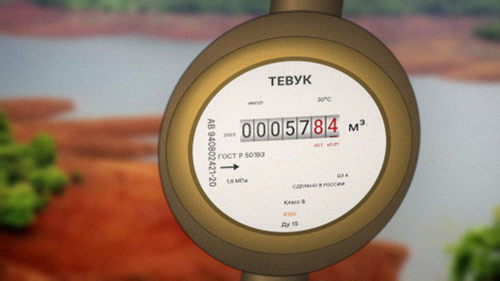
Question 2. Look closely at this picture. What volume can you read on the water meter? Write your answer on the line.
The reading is 57.84 m³
